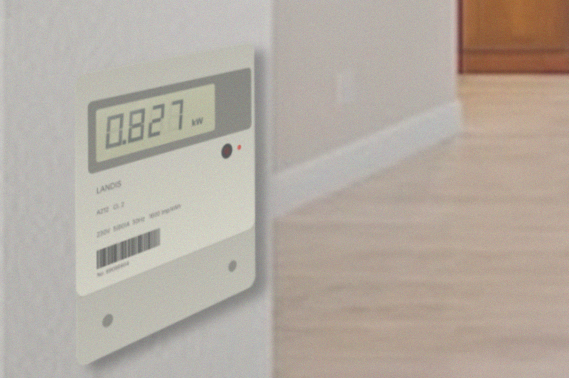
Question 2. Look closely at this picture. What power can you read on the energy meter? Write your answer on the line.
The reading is 0.827 kW
